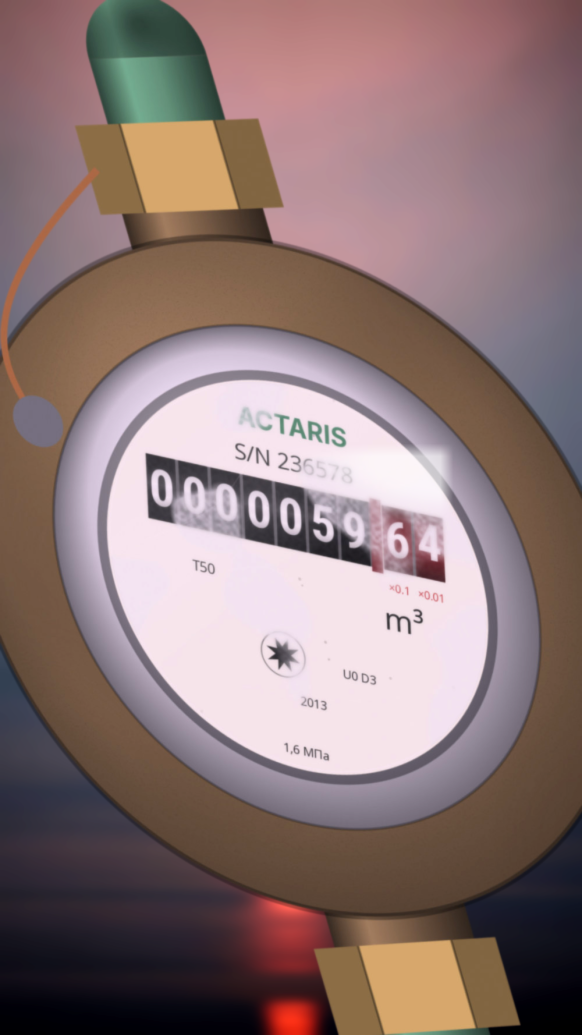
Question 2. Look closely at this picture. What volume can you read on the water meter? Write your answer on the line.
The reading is 59.64 m³
